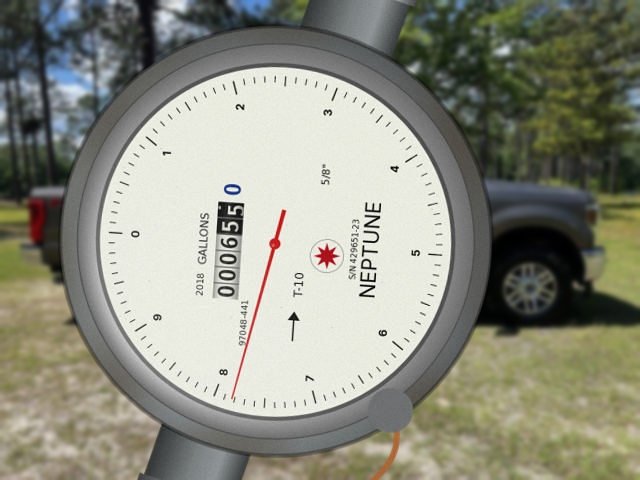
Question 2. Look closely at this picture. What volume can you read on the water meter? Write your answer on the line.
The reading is 6547.8 gal
